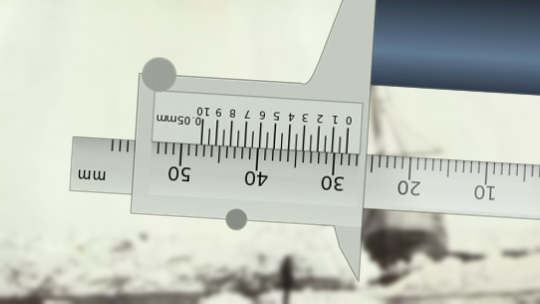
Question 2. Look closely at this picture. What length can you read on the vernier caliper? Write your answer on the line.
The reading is 28.4 mm
